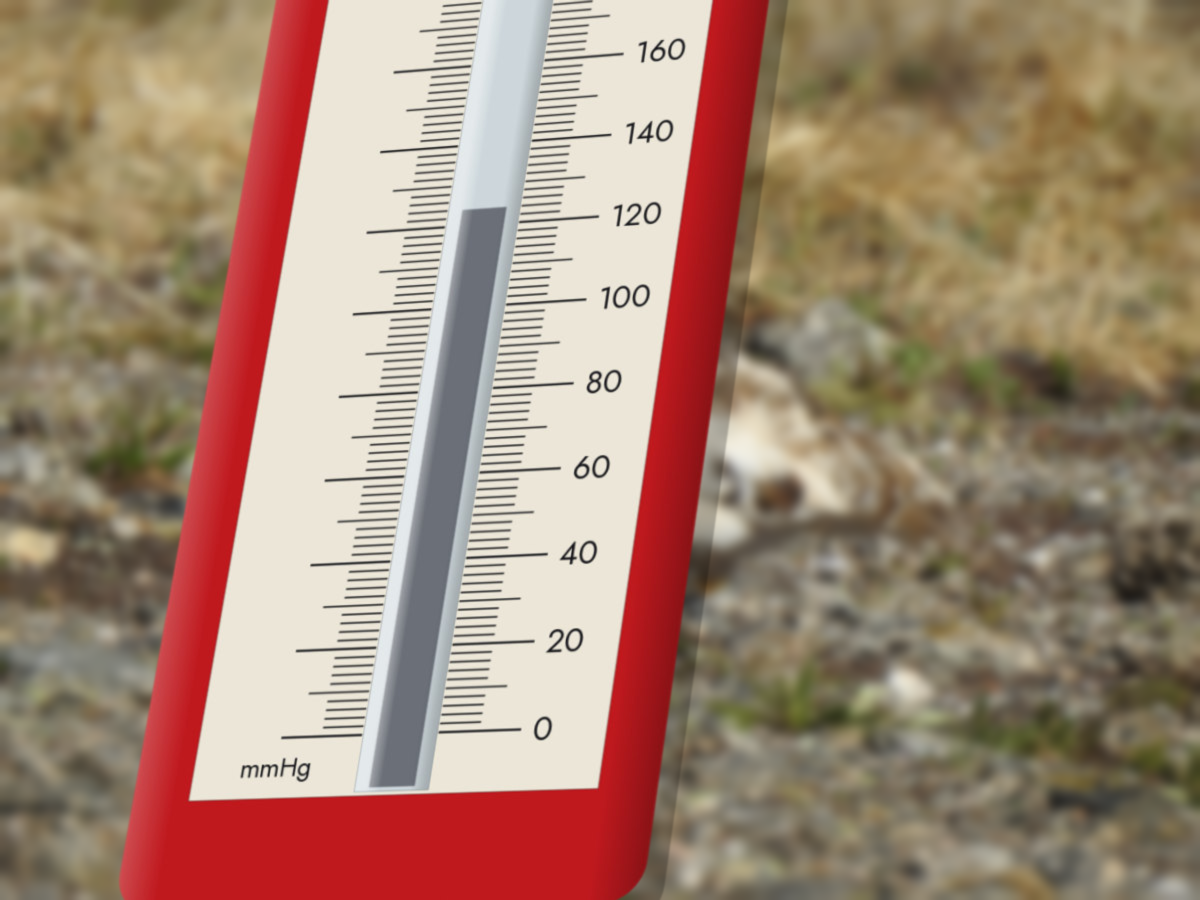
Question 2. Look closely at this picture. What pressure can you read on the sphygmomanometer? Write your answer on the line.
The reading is 124 mmHg
